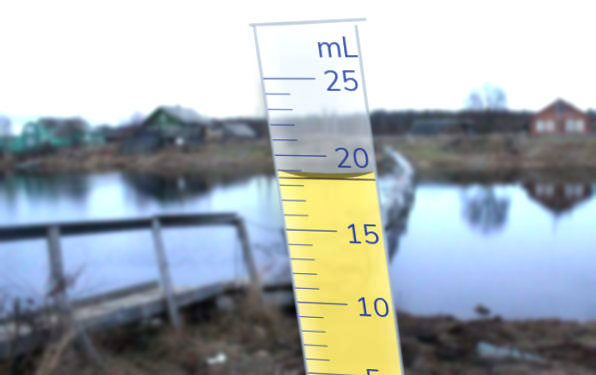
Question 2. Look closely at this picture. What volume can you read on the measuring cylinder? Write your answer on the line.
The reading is 18.5 mL
